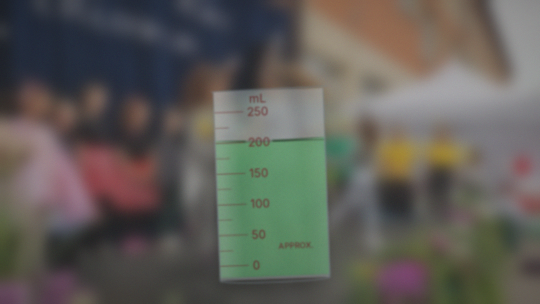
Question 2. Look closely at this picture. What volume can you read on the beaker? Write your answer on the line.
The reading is 200 mL
